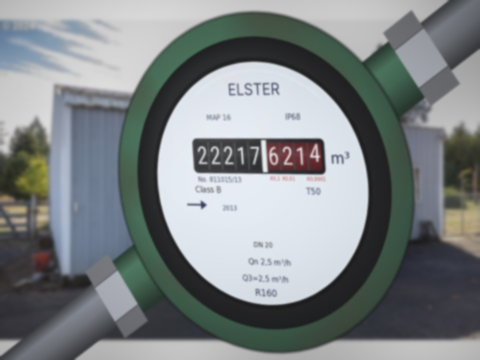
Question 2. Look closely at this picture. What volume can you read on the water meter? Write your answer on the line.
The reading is 22217.6214 m³
